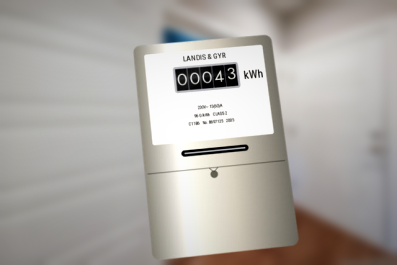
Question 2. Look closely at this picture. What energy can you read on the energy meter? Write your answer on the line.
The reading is 43 kWh
